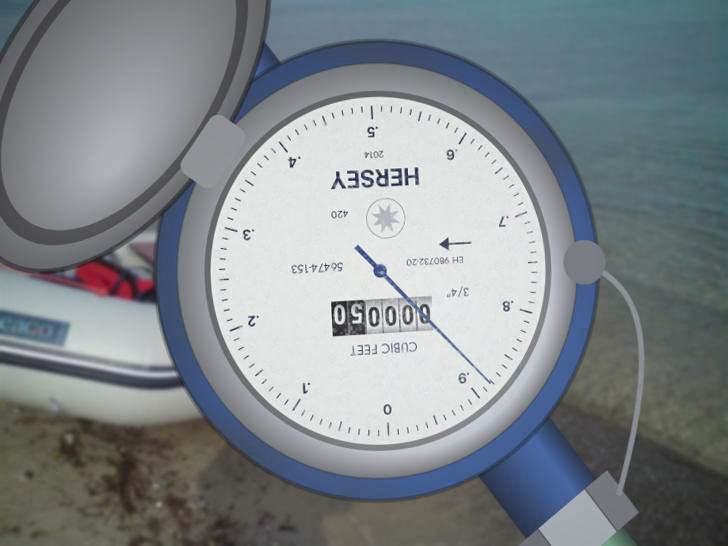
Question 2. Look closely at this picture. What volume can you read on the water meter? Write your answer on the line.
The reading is 49.88 ft³
